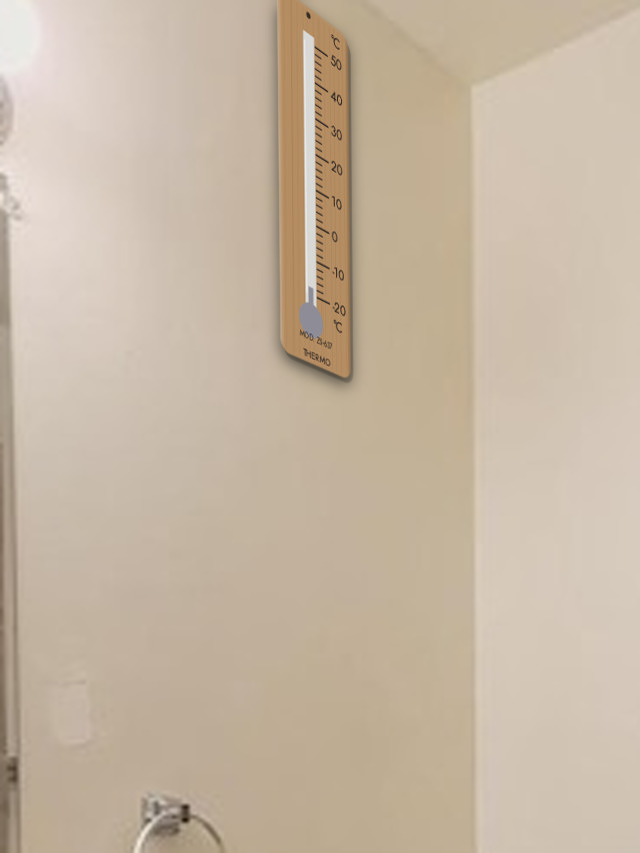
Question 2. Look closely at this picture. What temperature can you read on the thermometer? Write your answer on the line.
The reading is -18 °C
